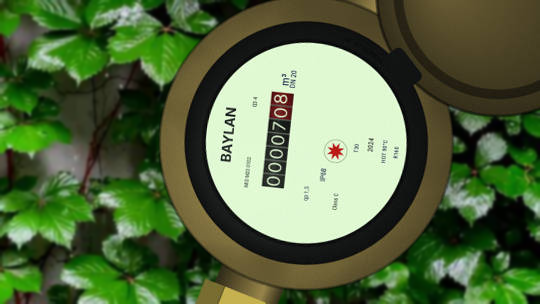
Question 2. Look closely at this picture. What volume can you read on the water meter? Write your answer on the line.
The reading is 7.08 m³
